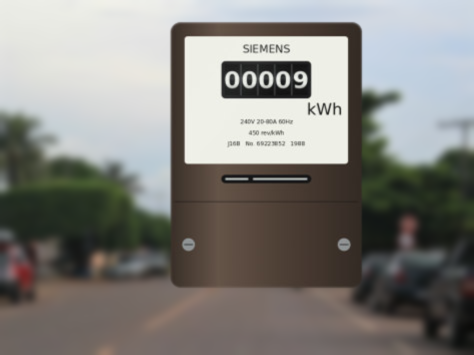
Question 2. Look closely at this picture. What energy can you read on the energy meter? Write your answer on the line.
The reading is 9 kWh
